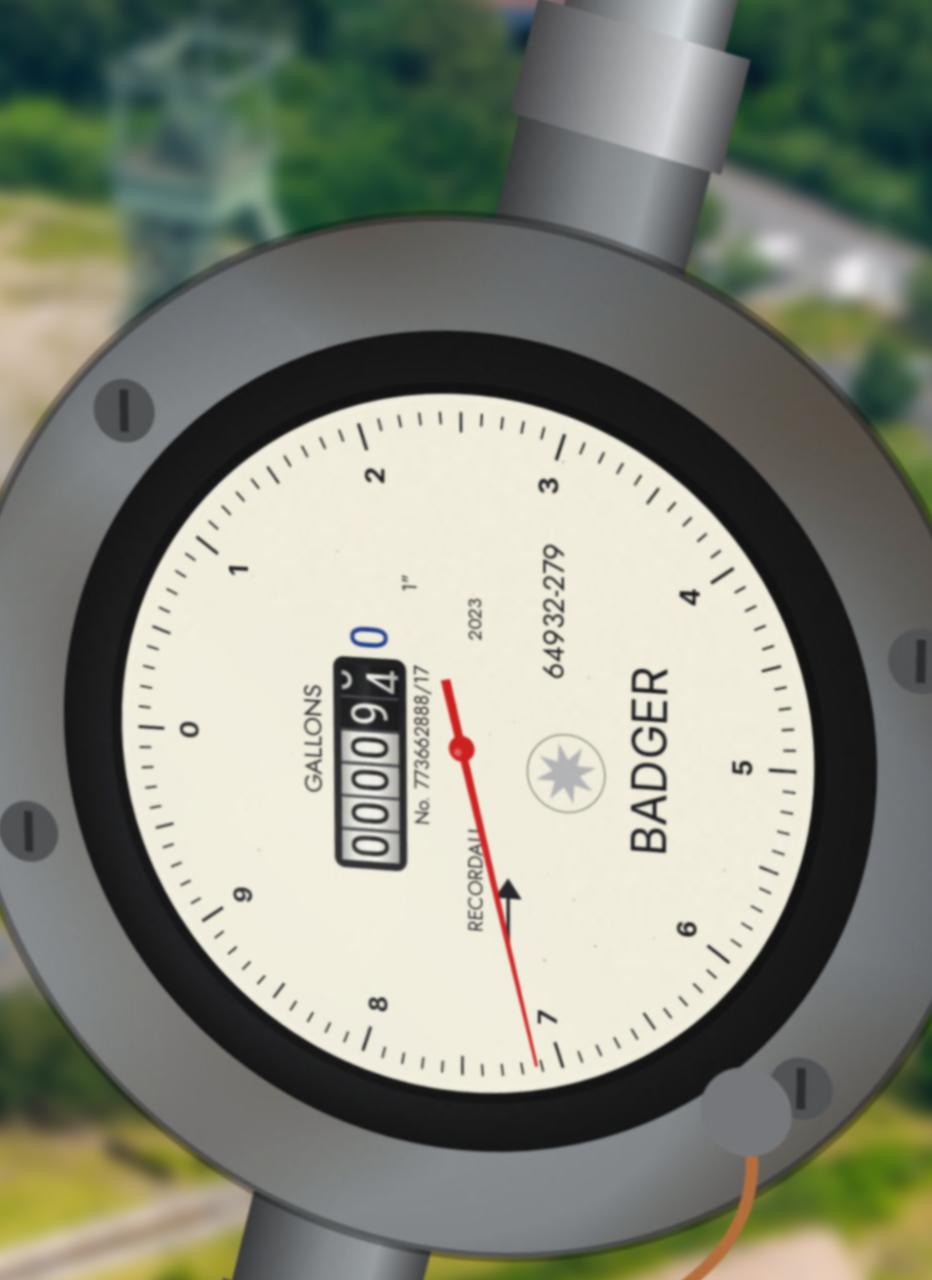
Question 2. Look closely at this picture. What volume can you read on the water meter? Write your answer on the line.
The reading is 937.1 gal
